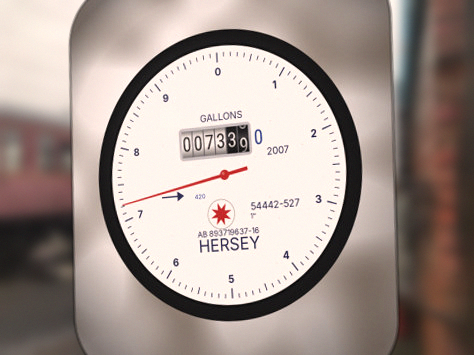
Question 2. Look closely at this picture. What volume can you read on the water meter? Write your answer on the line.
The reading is 73387.2 gal
